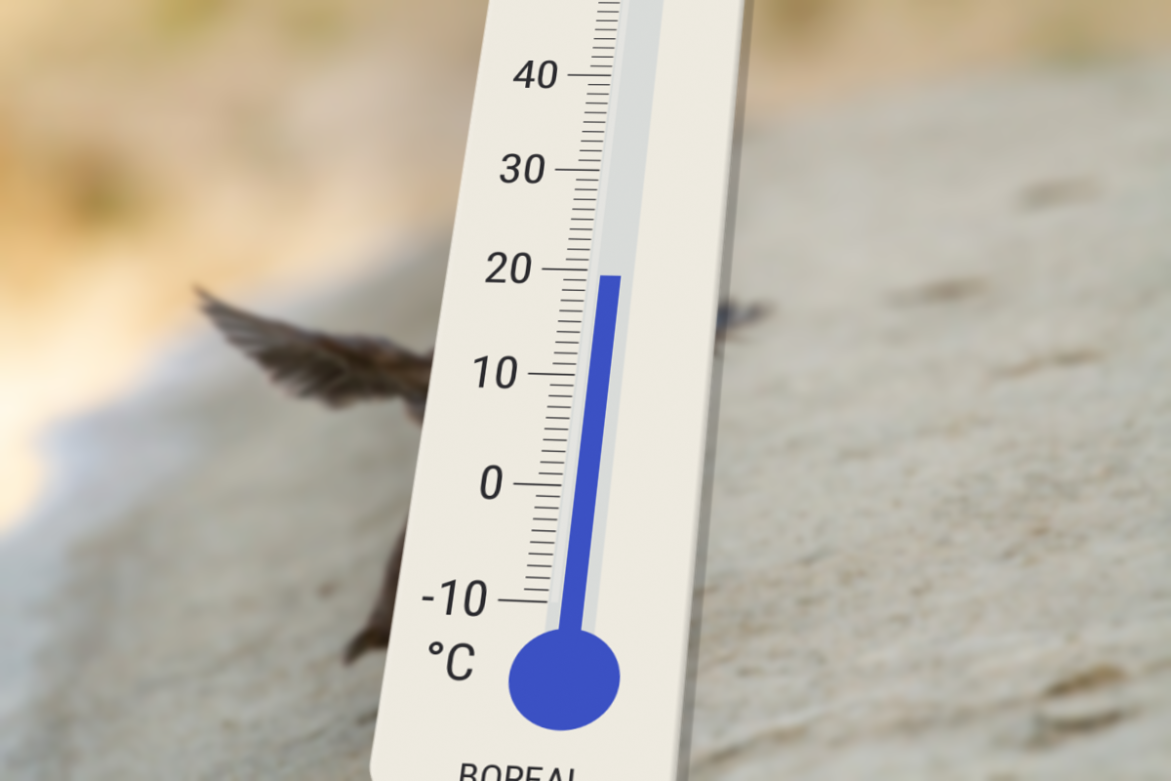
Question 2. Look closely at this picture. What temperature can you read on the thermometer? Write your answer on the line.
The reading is 19.5 °C
